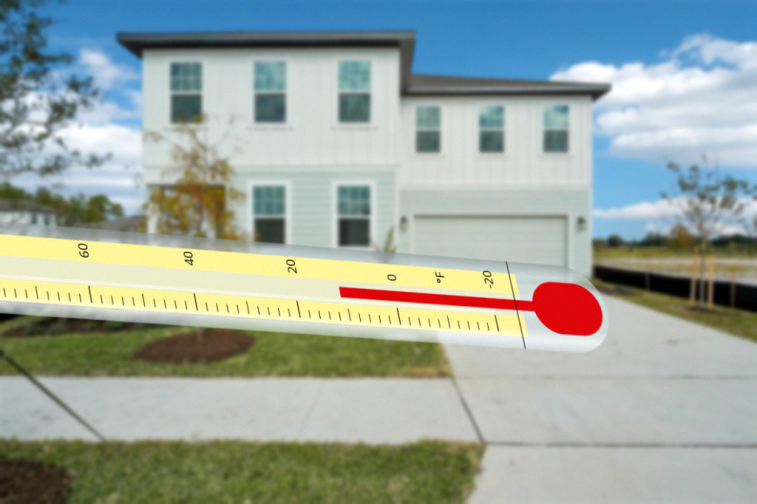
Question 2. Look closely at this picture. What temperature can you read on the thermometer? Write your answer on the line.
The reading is 11 °F
